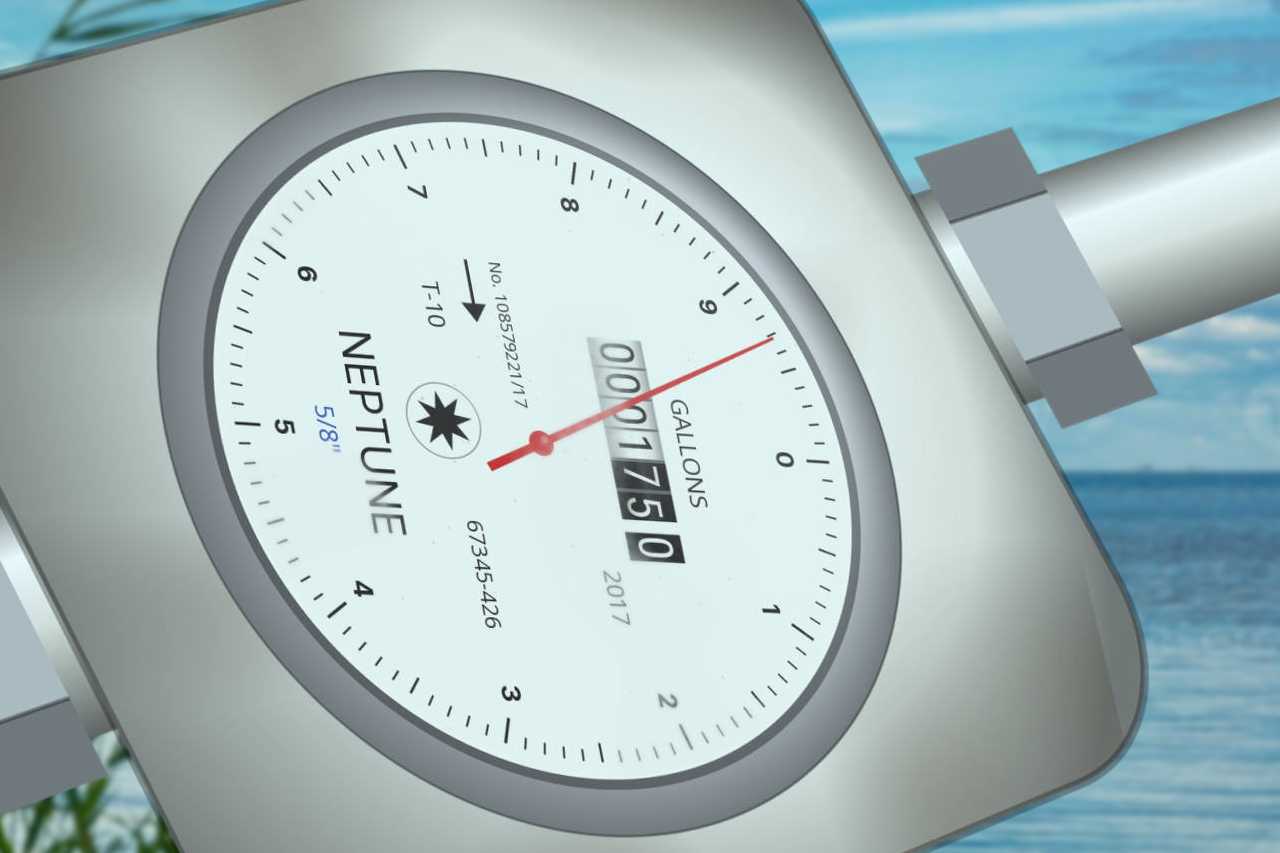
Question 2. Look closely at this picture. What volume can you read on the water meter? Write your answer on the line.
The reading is 1749.3 gal
